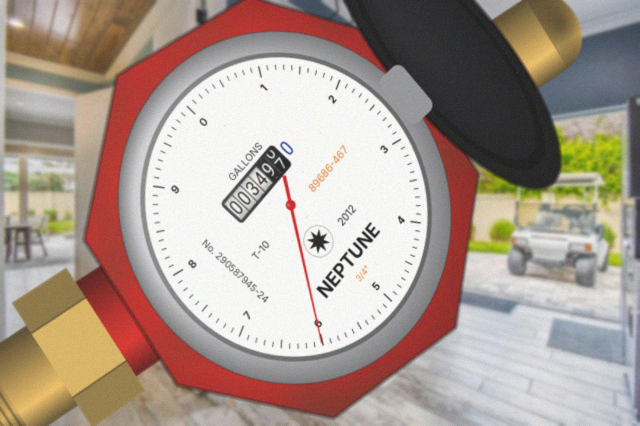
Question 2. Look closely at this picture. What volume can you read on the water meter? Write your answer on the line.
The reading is 34966.0 gal
